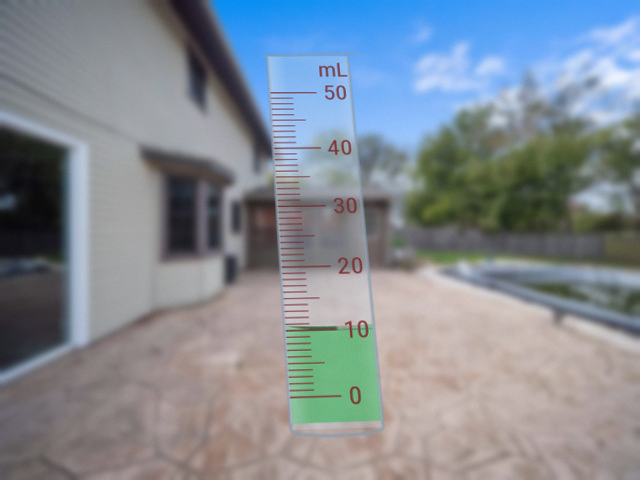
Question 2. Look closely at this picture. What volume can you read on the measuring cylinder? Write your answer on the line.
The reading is 10 mL
